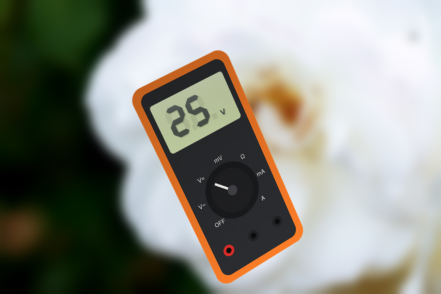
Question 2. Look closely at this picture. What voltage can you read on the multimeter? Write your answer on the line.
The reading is 25 V
